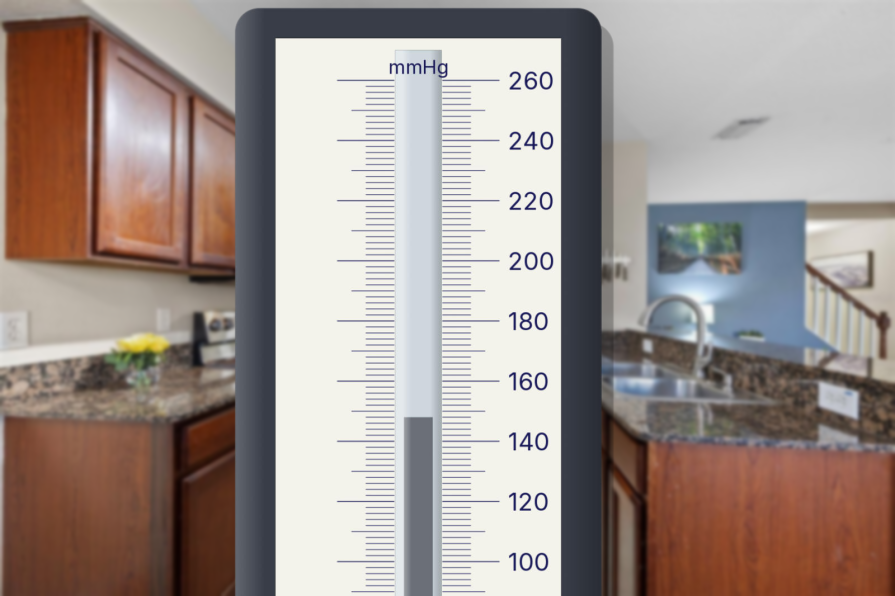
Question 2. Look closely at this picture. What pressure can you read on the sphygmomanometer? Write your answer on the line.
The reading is 148 mmHg
